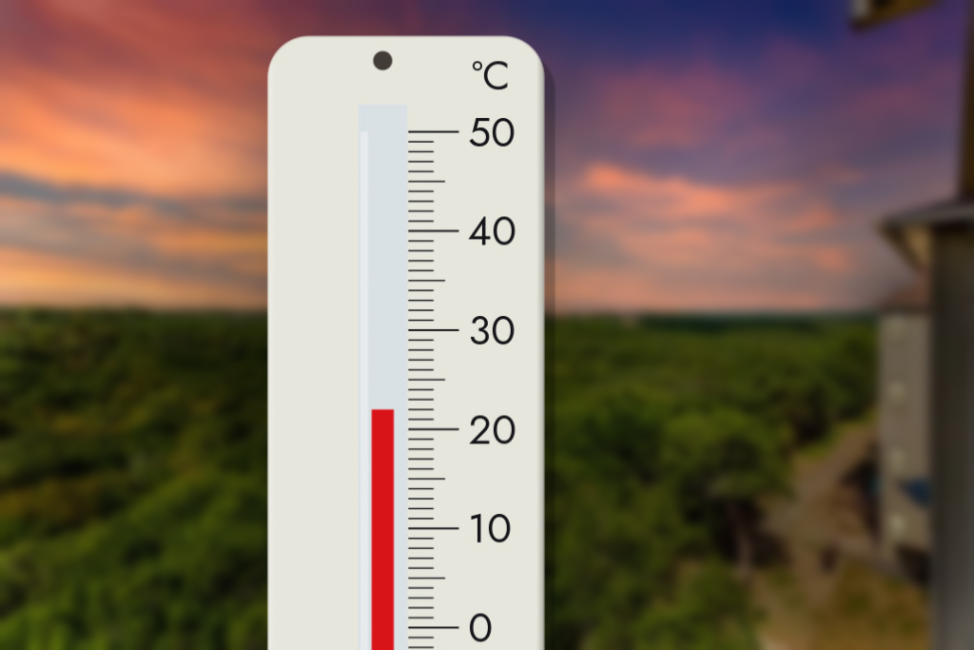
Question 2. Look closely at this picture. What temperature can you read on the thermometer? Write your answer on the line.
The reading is 22 °C
